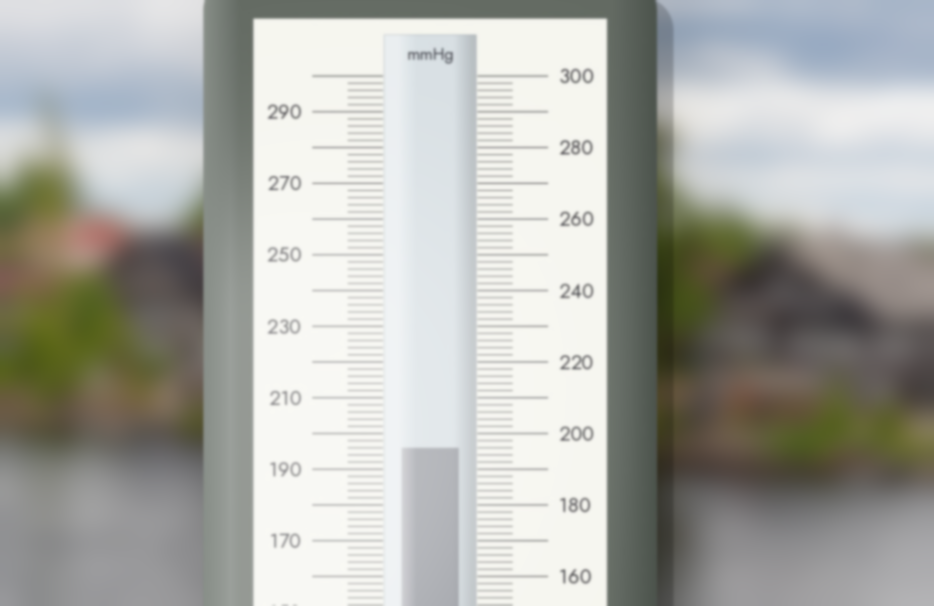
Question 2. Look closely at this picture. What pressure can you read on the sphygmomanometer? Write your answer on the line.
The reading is 196 mmHg
